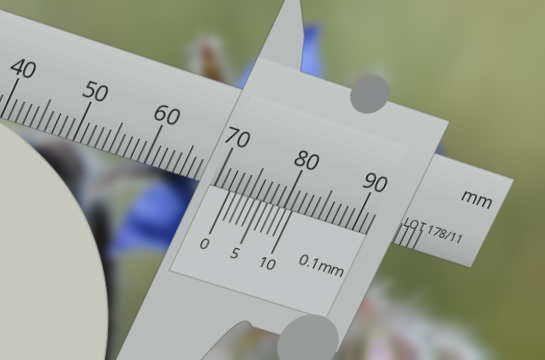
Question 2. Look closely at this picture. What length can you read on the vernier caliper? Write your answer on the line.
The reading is 72.2 mm
